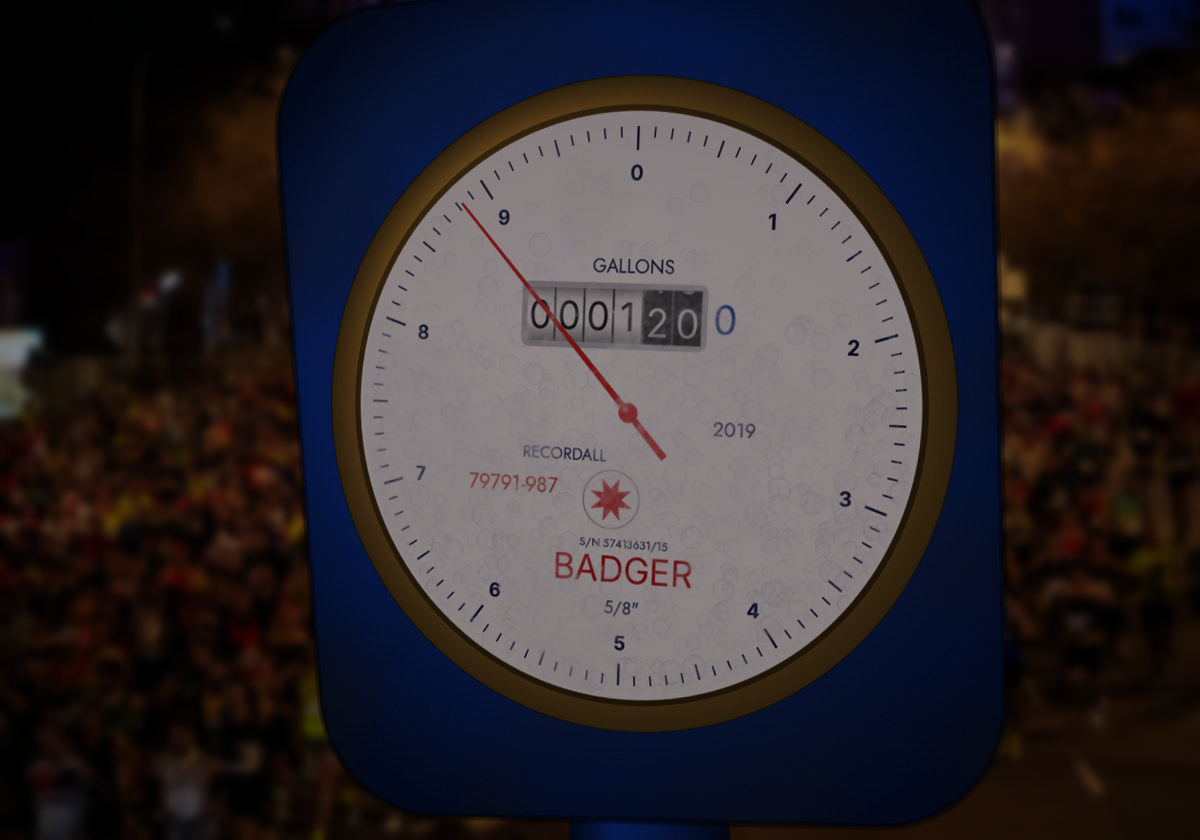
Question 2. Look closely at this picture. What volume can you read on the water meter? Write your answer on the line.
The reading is 1198.8 gal
